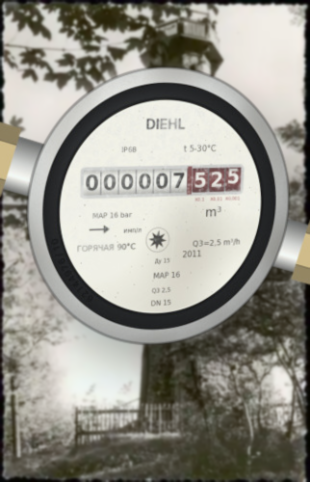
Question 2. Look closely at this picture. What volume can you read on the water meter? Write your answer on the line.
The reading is 7.525 m³
